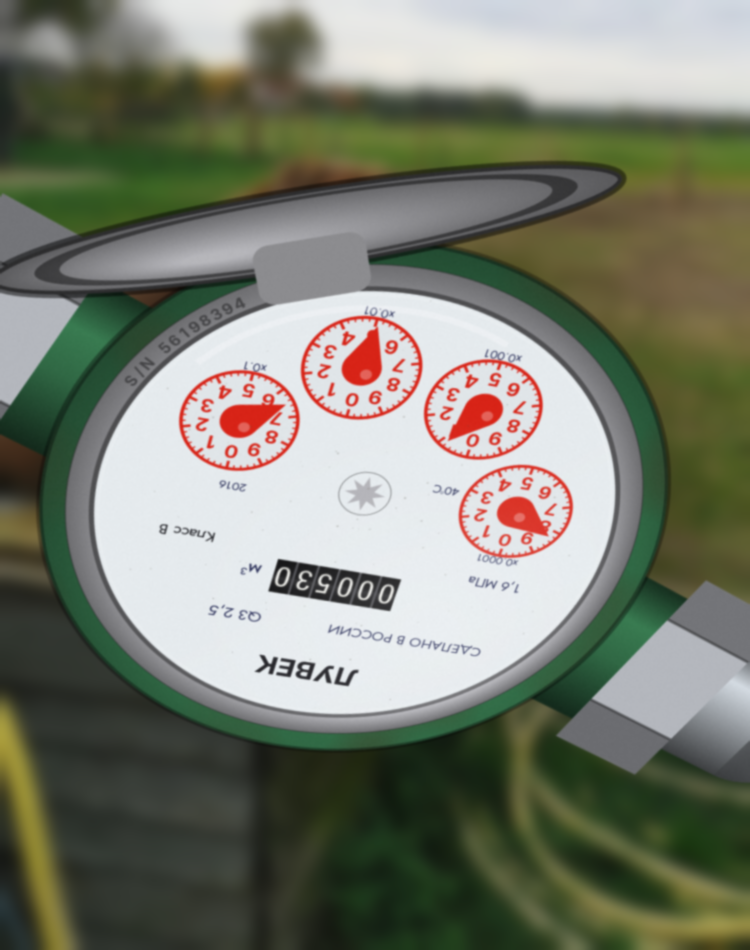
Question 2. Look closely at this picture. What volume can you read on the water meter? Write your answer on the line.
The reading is 530.6508 m³
